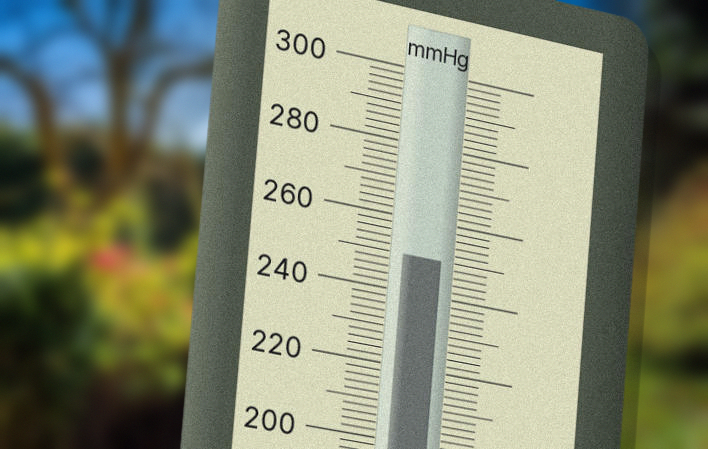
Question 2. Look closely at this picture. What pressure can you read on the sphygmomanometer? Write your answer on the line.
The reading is 250 mmHg
